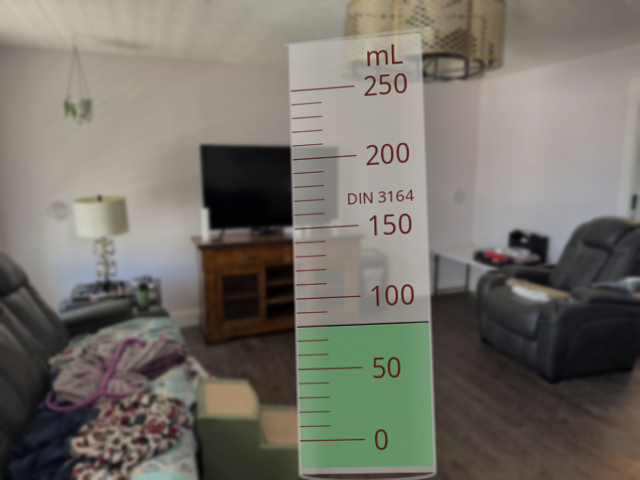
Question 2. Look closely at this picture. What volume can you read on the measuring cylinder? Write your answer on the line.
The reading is 80 mL
